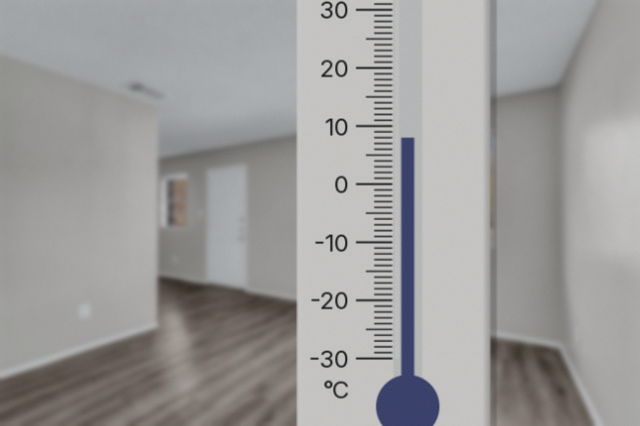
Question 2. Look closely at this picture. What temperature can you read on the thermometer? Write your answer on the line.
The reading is 8 °C
